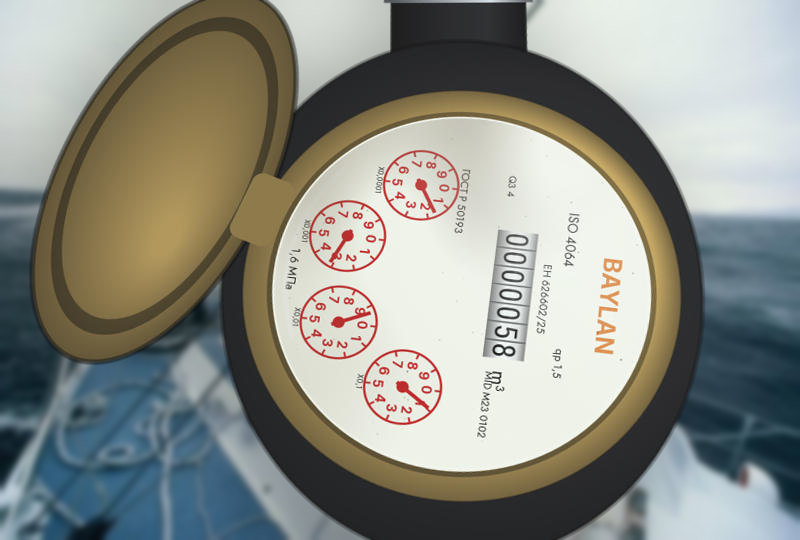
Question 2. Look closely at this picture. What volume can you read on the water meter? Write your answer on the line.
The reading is 58.0931 m³
